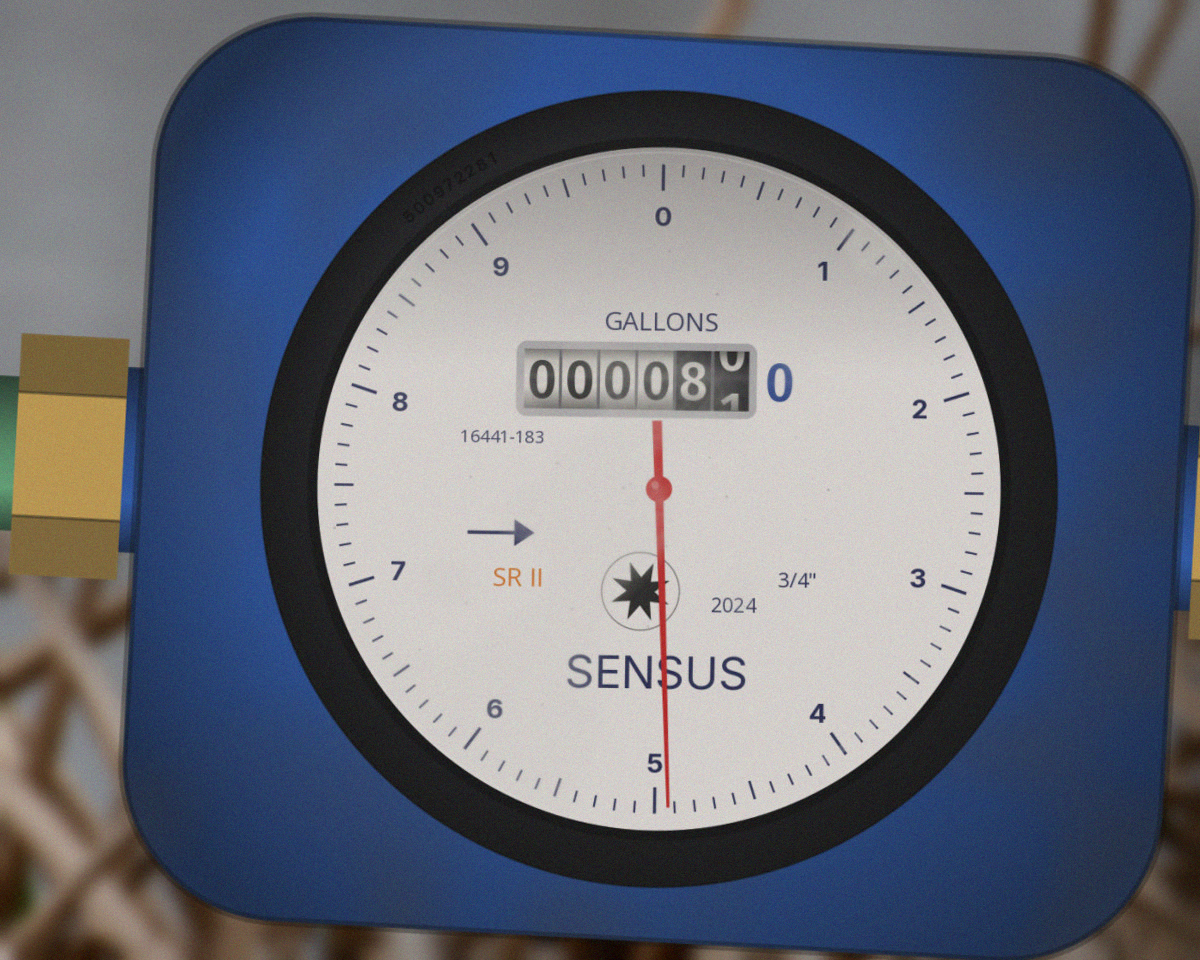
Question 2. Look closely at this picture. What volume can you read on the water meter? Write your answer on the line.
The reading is 804.9 gal
